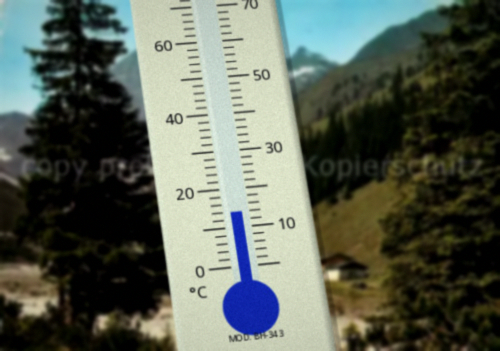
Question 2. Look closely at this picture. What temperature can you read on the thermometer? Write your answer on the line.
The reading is 14 °C
